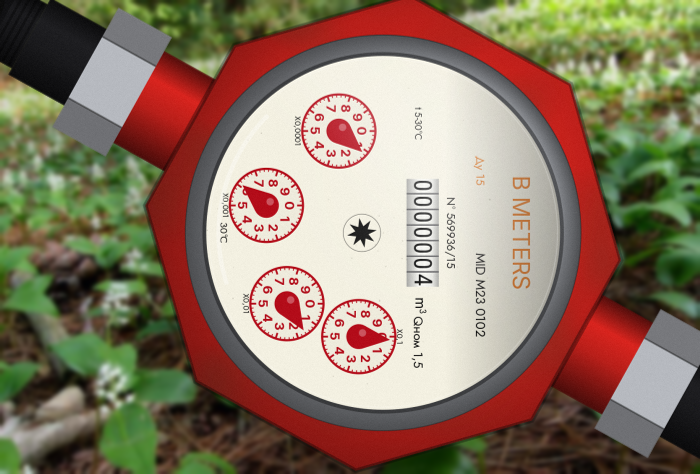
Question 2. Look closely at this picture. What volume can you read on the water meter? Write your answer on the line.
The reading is 4.0161 m³
